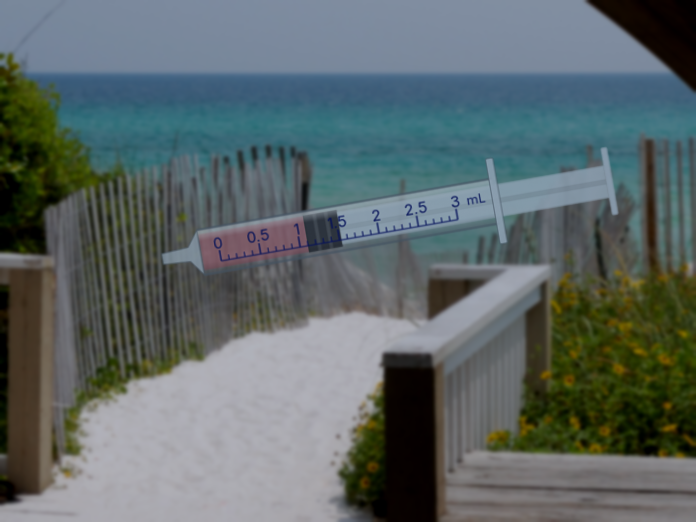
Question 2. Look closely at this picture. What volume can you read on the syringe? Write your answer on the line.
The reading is 1.1 mL
